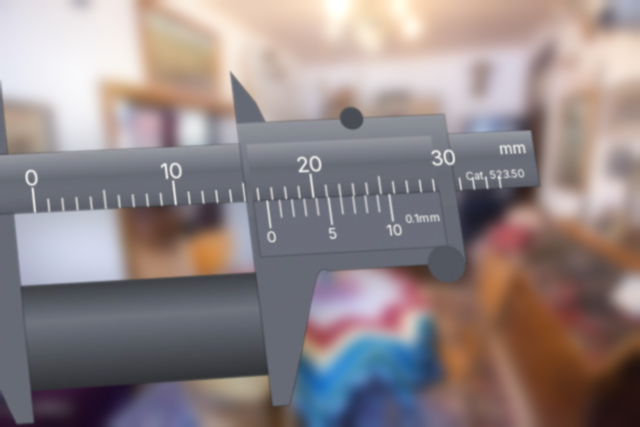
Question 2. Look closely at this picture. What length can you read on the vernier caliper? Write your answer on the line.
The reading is 16.6 mm
